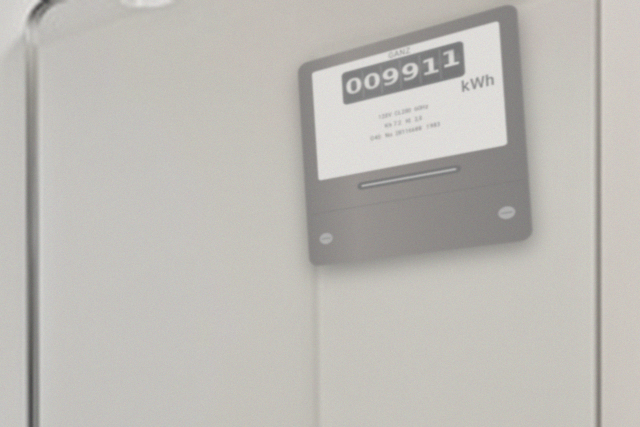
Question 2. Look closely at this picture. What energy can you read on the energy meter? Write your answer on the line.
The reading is 9911 kWh
